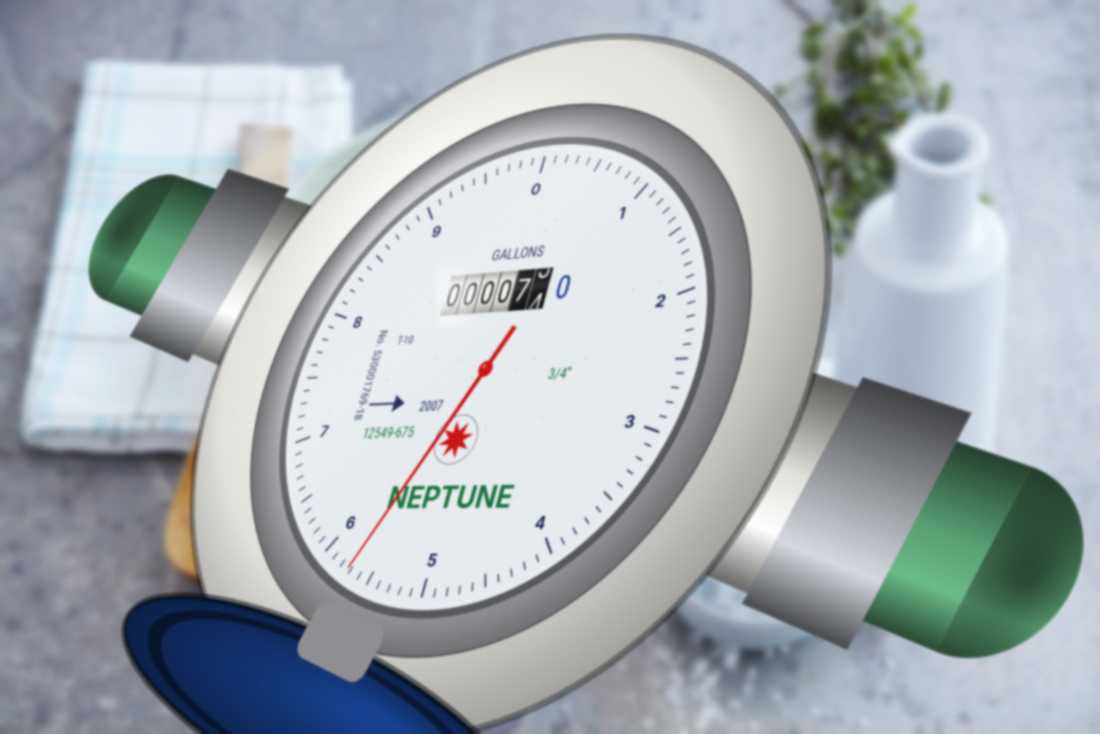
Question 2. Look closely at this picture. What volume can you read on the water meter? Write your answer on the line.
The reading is 735.7 gal
